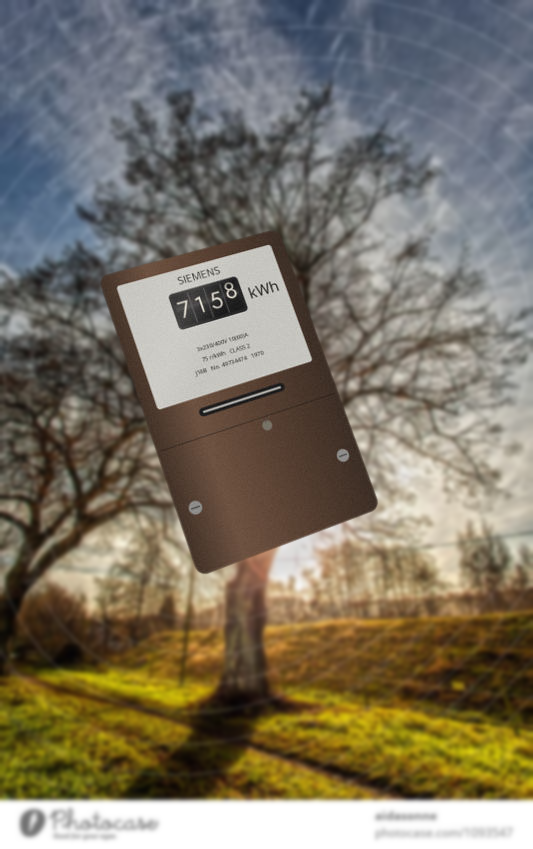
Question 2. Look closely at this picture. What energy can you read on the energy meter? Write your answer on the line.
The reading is 7158 kWh
